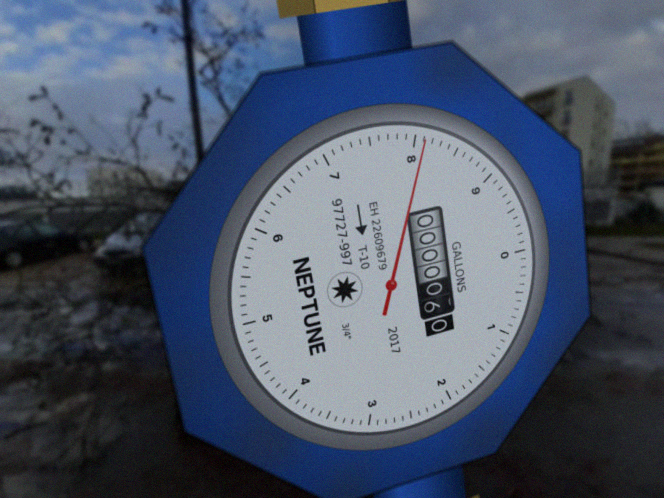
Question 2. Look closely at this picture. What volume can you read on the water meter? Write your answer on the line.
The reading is 58.1 gal
